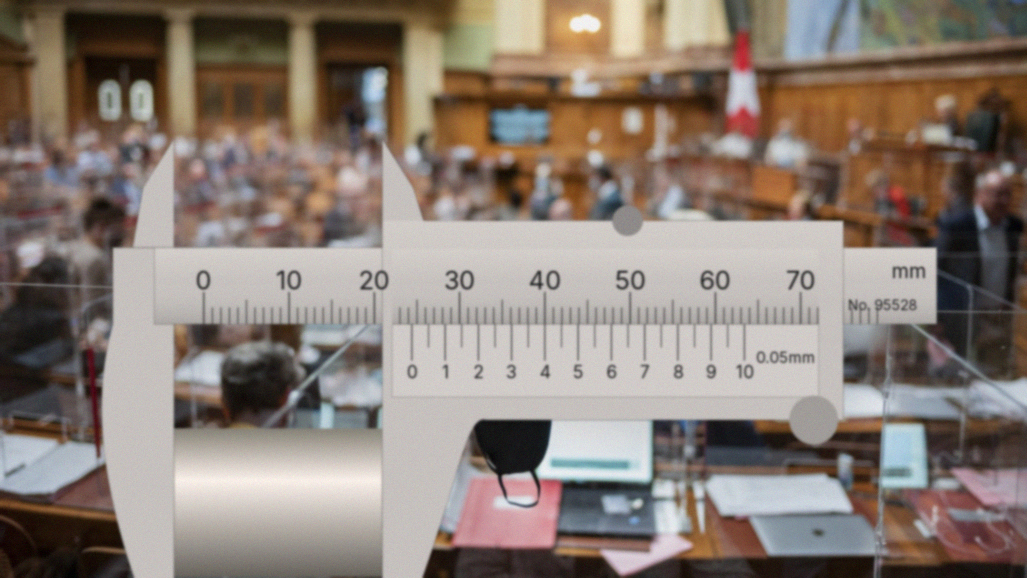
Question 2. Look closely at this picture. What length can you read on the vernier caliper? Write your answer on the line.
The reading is 24.4 mm
